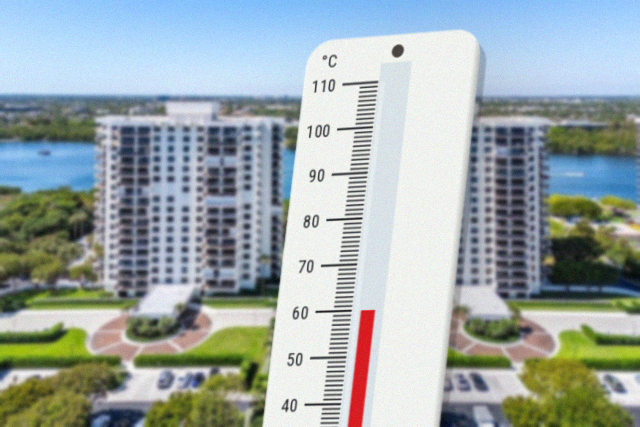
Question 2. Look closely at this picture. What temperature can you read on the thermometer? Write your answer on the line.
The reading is 60 °C
